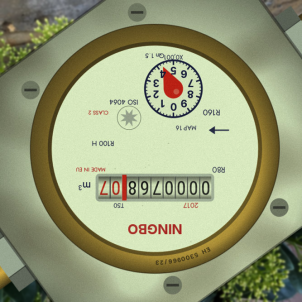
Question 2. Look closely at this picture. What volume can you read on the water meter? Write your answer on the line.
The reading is 768.074 m³
